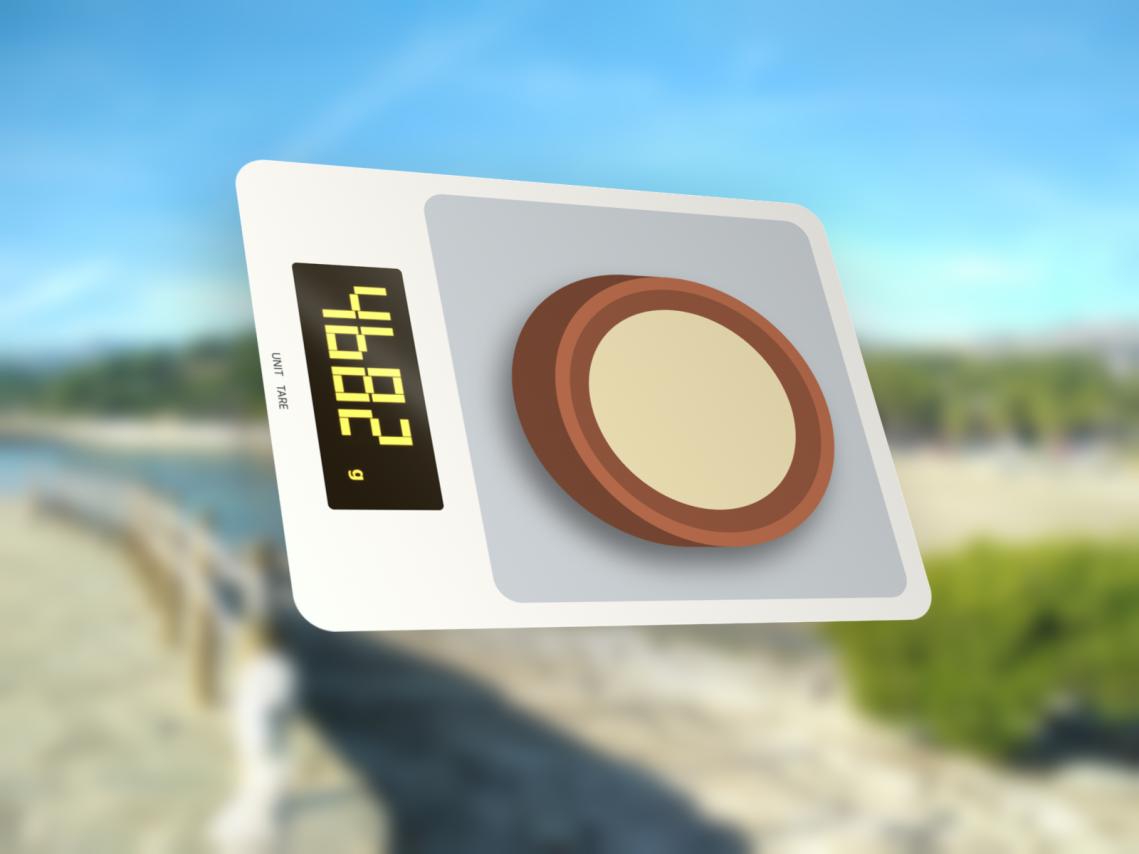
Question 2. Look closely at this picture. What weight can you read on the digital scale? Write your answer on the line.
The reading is 4682 g
